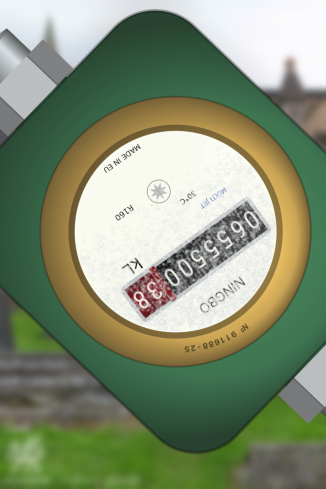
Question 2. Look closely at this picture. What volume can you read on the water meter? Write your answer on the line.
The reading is 655500.38 kL
